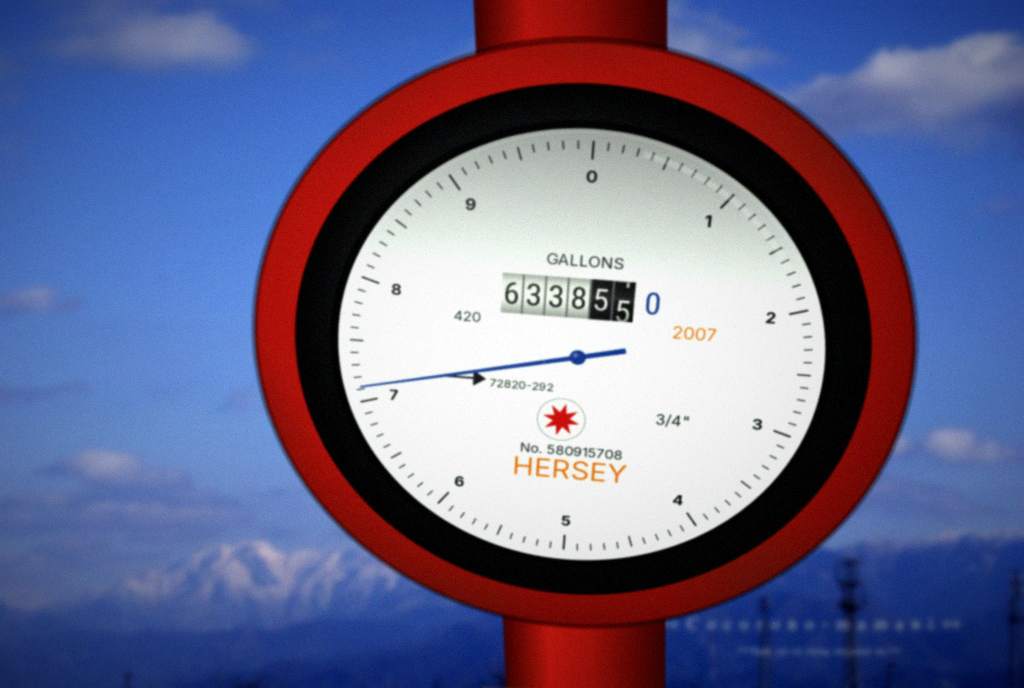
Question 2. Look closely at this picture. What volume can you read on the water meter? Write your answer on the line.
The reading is 6338547.1 gal
